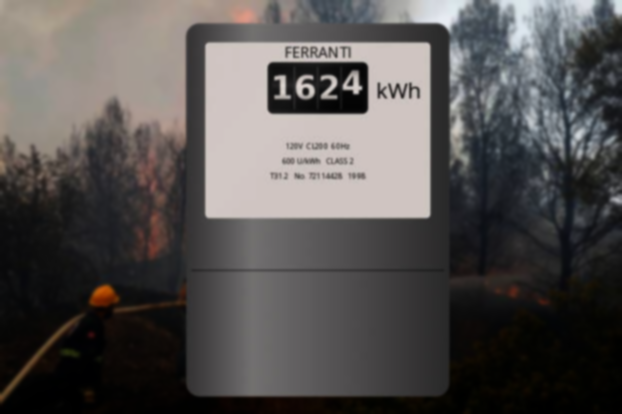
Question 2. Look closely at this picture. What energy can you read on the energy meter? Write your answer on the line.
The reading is 1624 kWh
